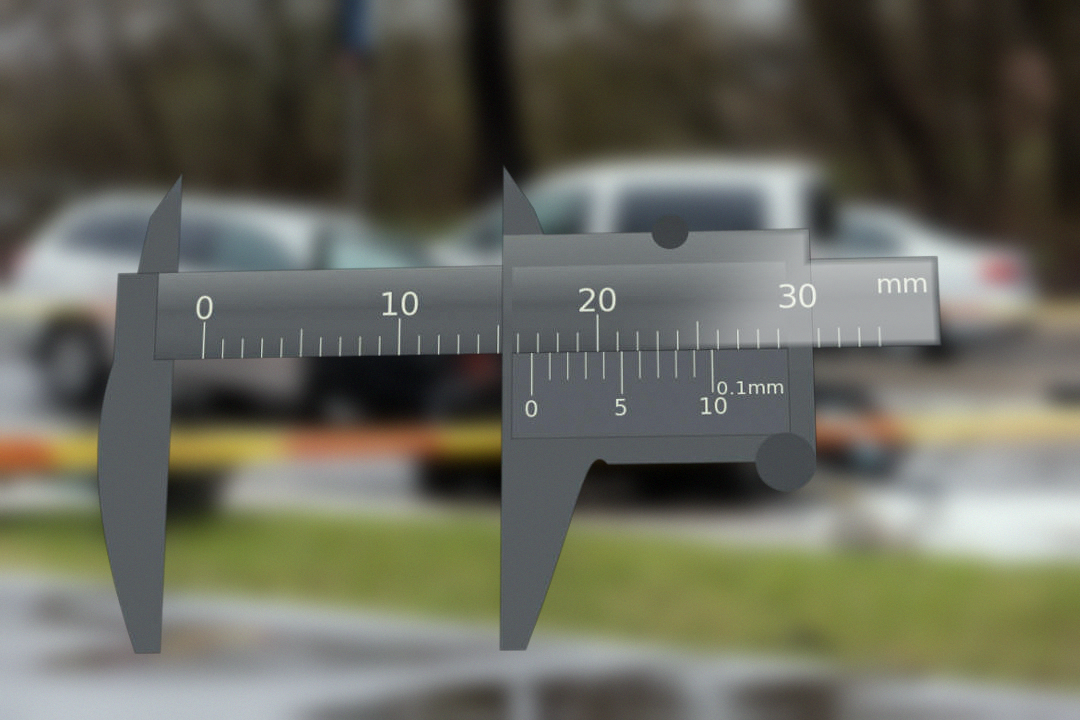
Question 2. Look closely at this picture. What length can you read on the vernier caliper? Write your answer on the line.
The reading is 16.7 mm
